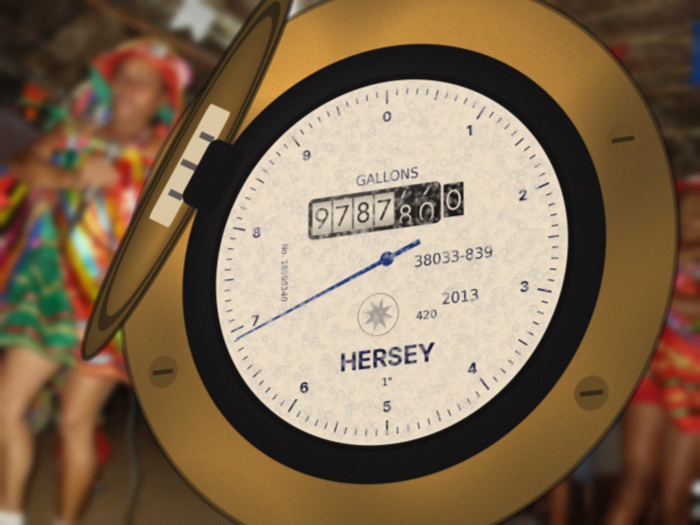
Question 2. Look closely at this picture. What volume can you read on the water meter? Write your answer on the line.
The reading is 9787796.9 gal
